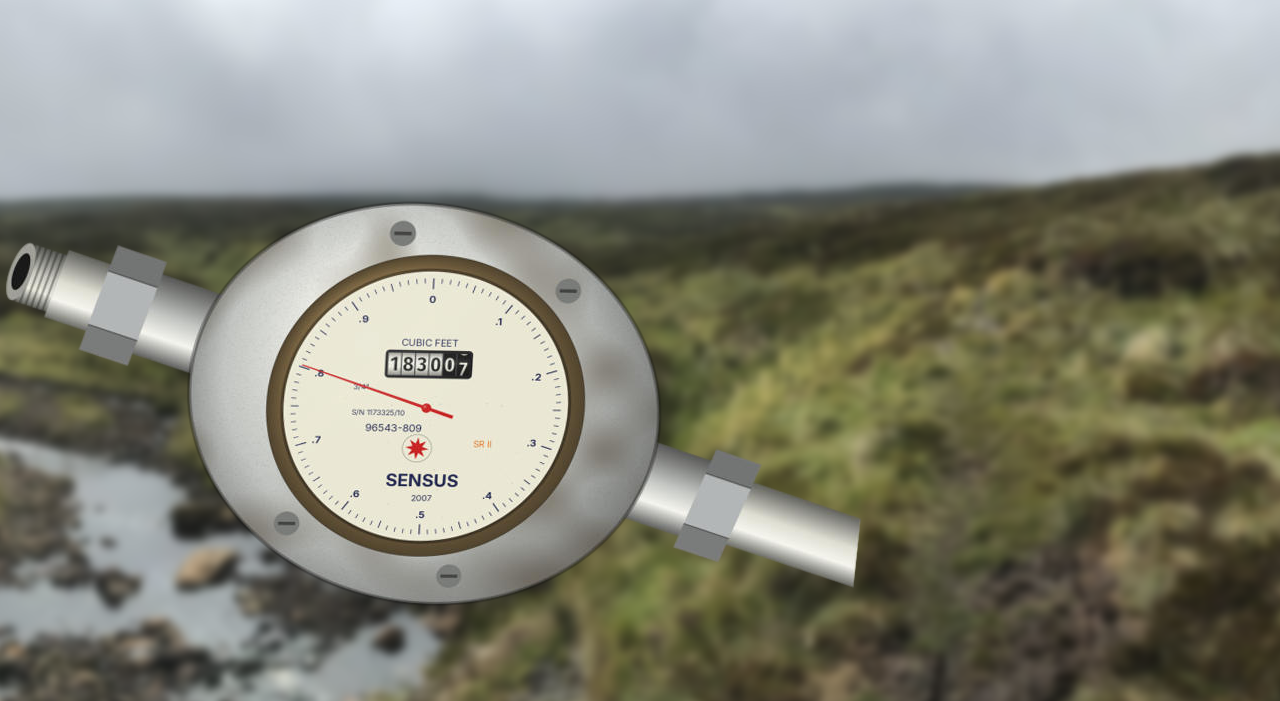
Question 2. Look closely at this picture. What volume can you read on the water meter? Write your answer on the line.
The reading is 183006.80 ft³
